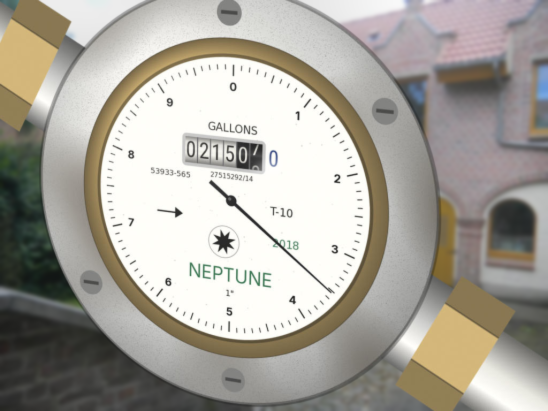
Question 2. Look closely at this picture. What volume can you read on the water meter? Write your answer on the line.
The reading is 215073.5 gal
